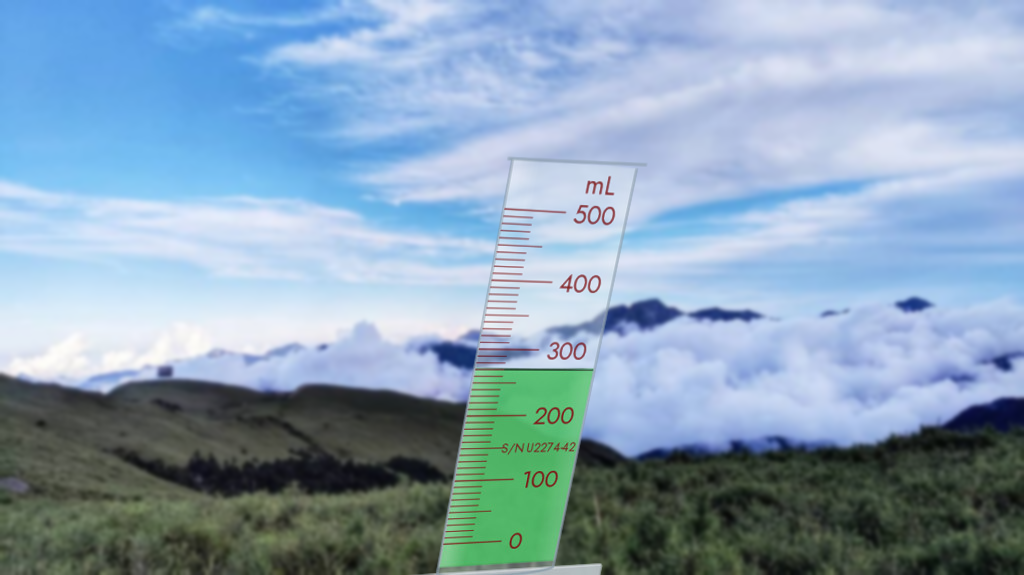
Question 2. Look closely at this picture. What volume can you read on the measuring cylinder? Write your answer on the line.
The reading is 270 mL
